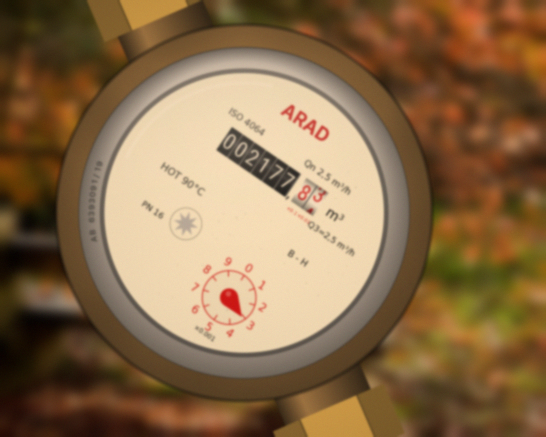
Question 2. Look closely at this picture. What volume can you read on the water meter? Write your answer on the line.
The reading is 2177.833 m³
